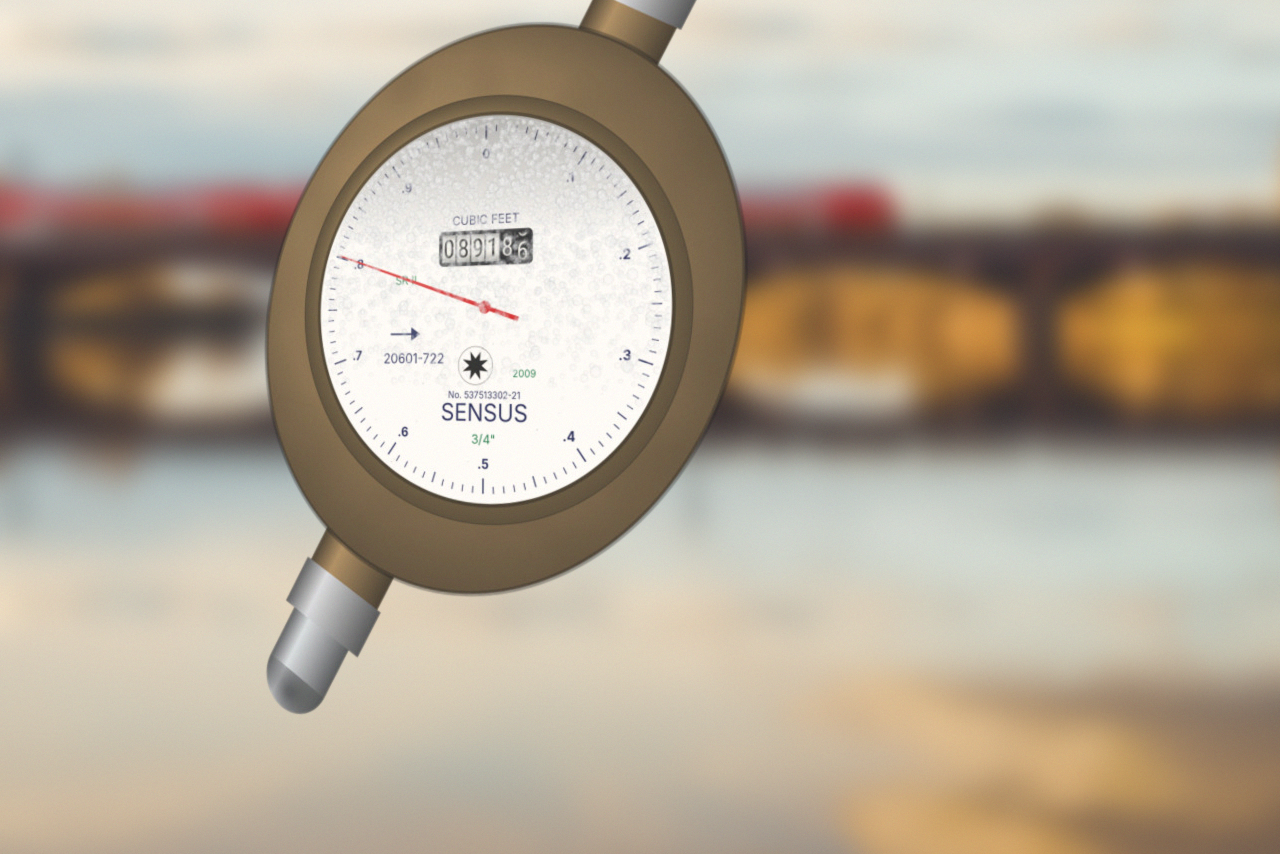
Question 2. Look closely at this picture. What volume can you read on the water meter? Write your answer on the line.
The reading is 89185.80 ft³
